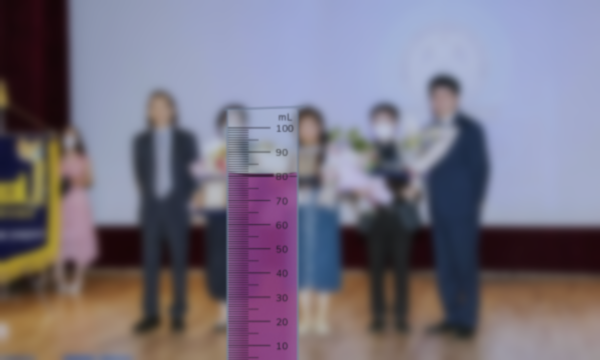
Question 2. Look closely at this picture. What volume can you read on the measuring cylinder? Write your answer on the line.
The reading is 80 mL
